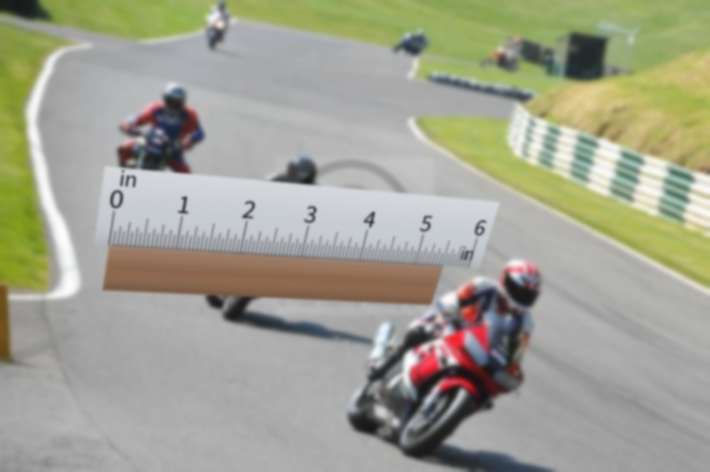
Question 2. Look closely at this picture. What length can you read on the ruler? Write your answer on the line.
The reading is 5.5 in
